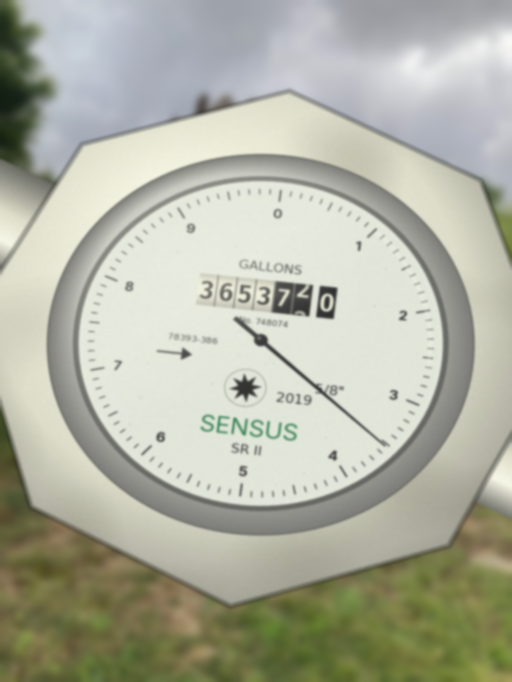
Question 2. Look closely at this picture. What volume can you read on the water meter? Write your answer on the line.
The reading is 3653723.5 gal
